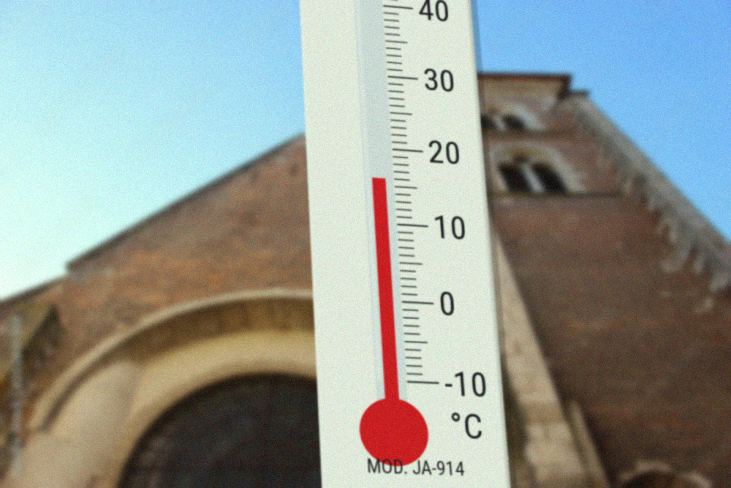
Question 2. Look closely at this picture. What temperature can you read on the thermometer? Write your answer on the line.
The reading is 16 °C
